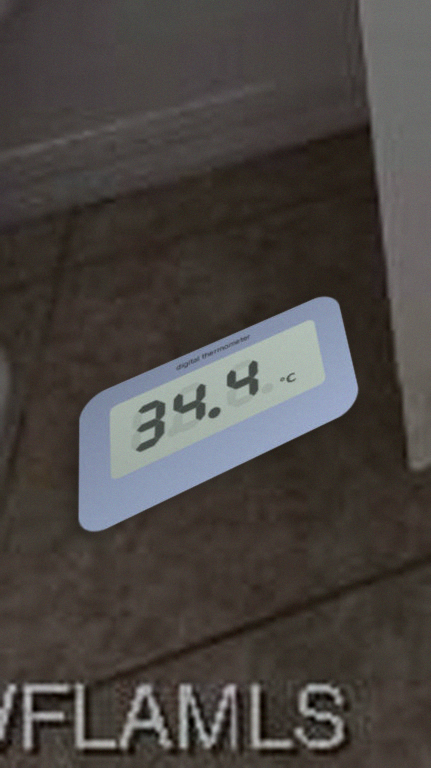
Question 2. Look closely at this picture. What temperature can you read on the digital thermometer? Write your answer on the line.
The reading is 34.4 °C
